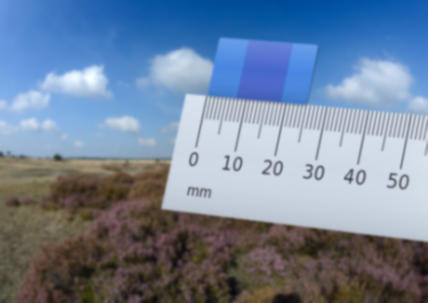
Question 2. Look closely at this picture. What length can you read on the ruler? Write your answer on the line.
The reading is 25 mm
